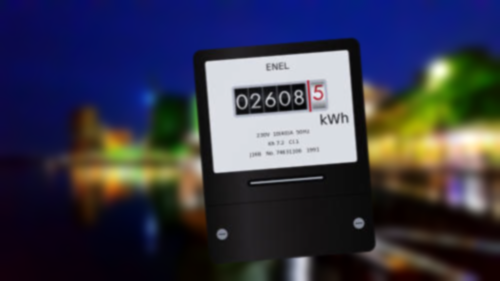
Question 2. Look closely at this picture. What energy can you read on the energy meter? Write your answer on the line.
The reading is 2608.5 kWh
